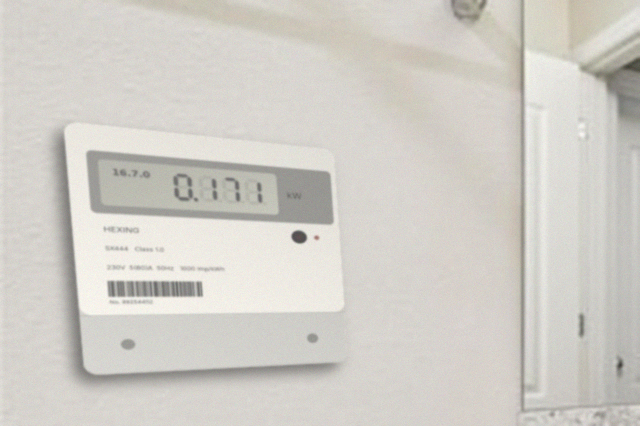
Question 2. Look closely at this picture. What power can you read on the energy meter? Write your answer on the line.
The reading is 0.171 kW
